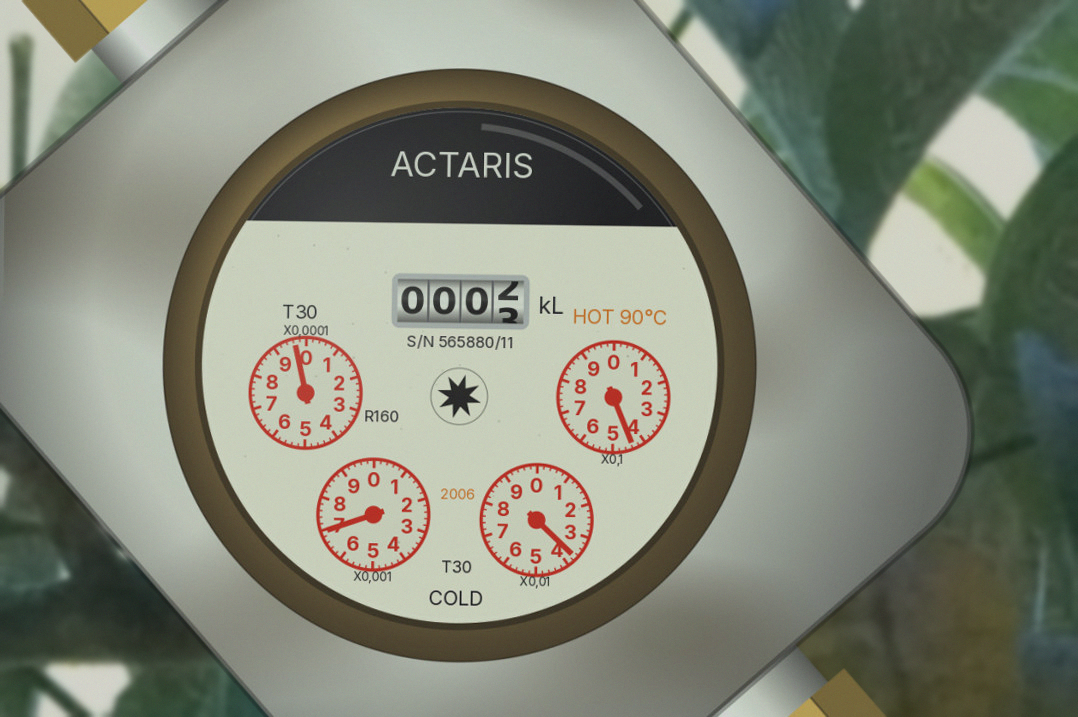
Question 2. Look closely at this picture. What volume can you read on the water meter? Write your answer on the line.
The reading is 2.4369 kL
